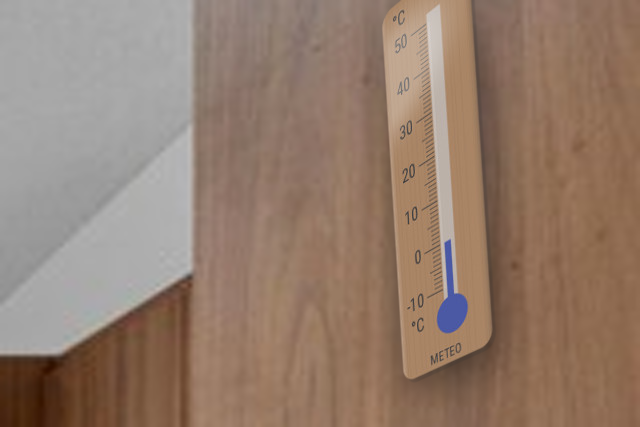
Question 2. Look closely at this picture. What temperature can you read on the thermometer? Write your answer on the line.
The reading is 0 °C
